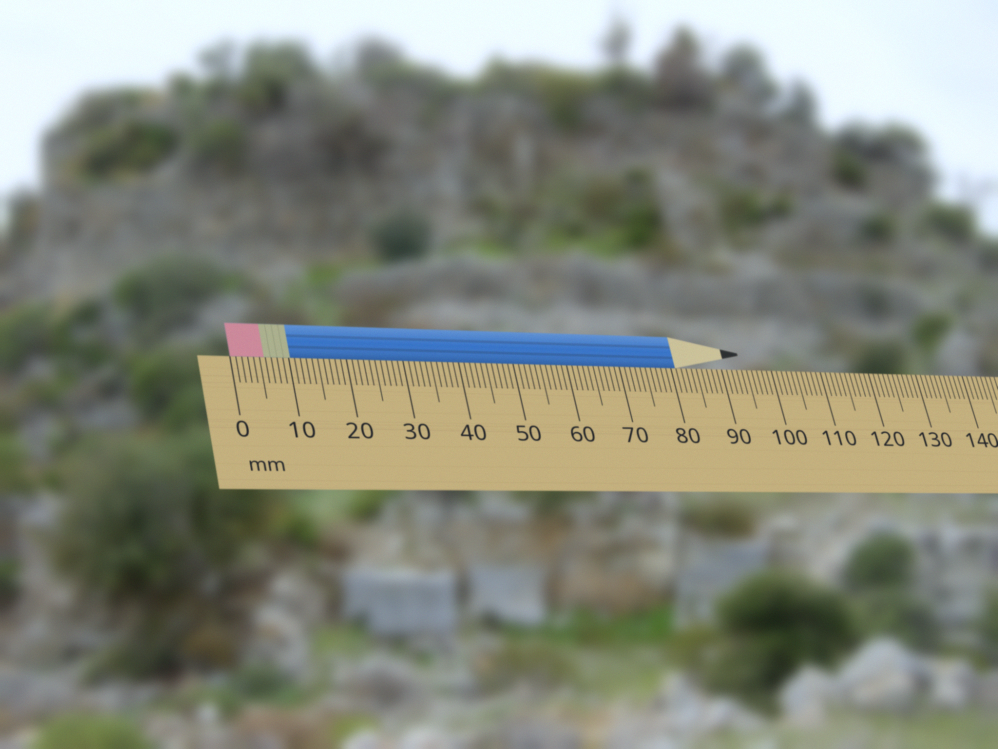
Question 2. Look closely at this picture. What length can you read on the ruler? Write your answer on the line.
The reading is 94 mm
